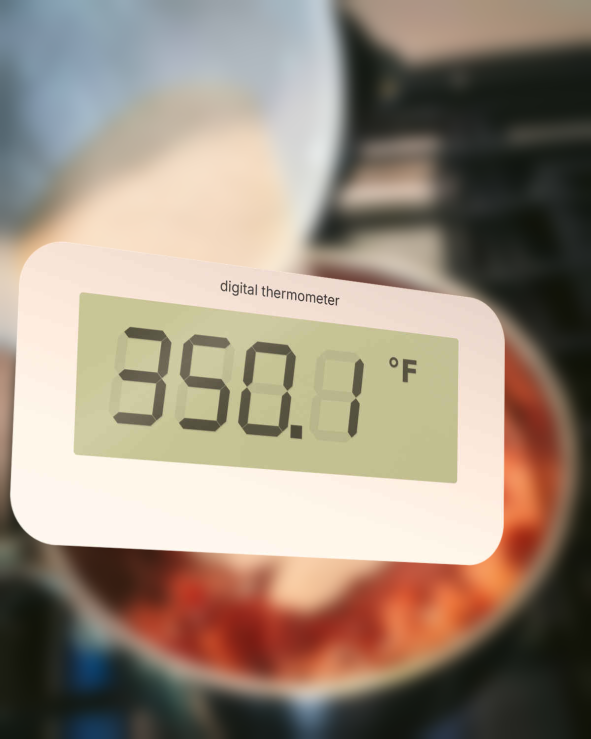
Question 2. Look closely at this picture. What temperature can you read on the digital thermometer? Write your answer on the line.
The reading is 350.1 °F
